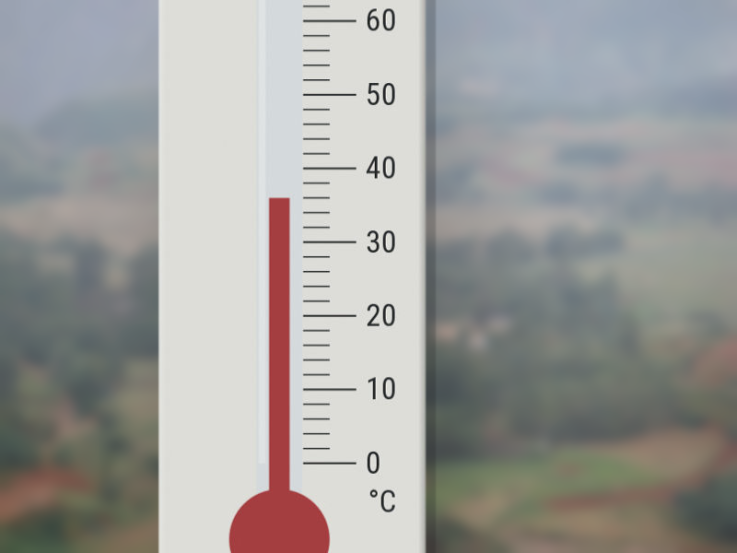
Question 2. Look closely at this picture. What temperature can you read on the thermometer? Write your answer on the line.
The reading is 36 °C
